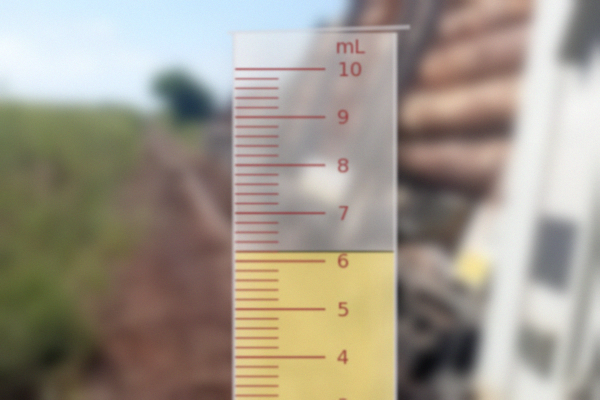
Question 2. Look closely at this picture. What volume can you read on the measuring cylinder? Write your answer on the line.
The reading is 6.2 mL
